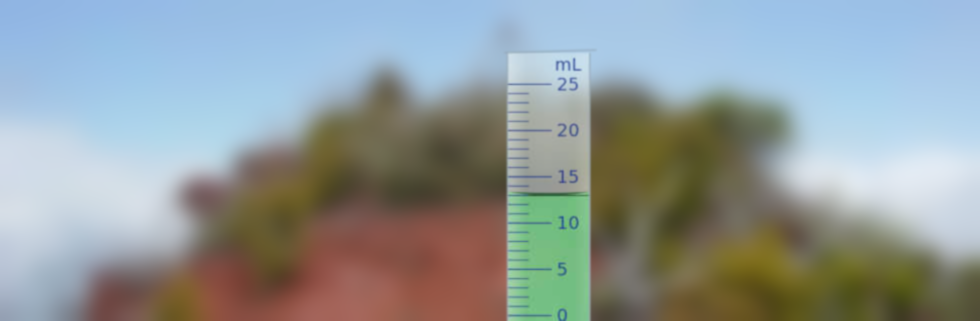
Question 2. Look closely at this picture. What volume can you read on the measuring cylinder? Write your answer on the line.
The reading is 13 mL
